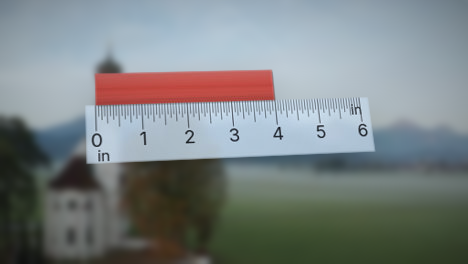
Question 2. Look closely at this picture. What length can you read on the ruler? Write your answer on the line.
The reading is 4 in
